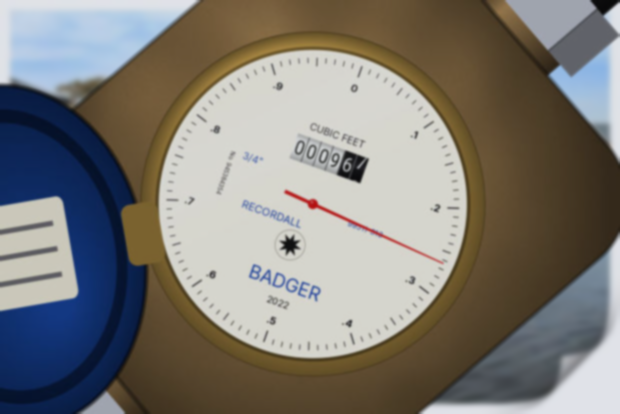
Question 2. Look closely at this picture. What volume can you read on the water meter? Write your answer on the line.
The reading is 967.26 ft³
